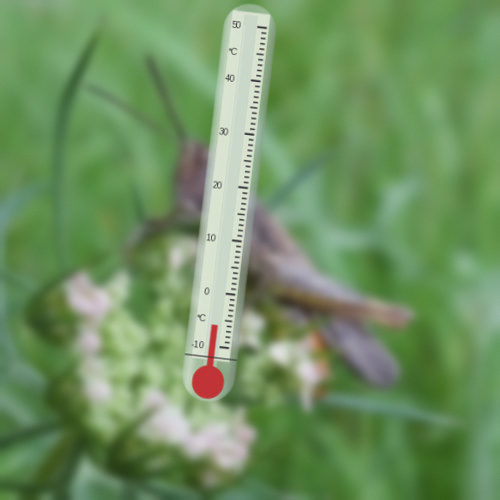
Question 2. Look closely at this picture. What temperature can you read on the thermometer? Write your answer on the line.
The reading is -6 °C
